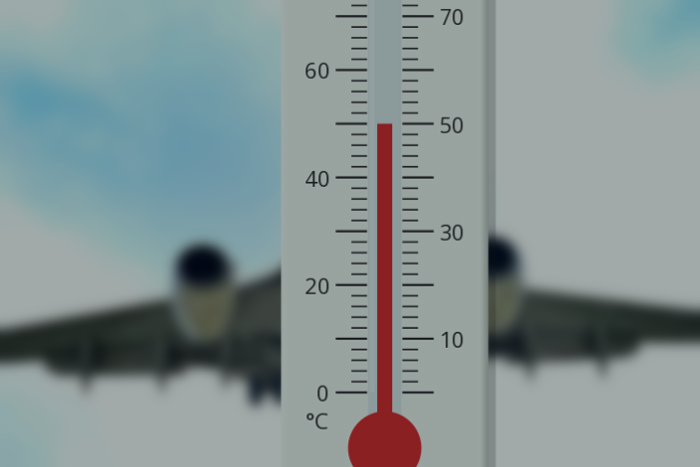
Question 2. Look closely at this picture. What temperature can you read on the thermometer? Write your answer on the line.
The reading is 50 °C
